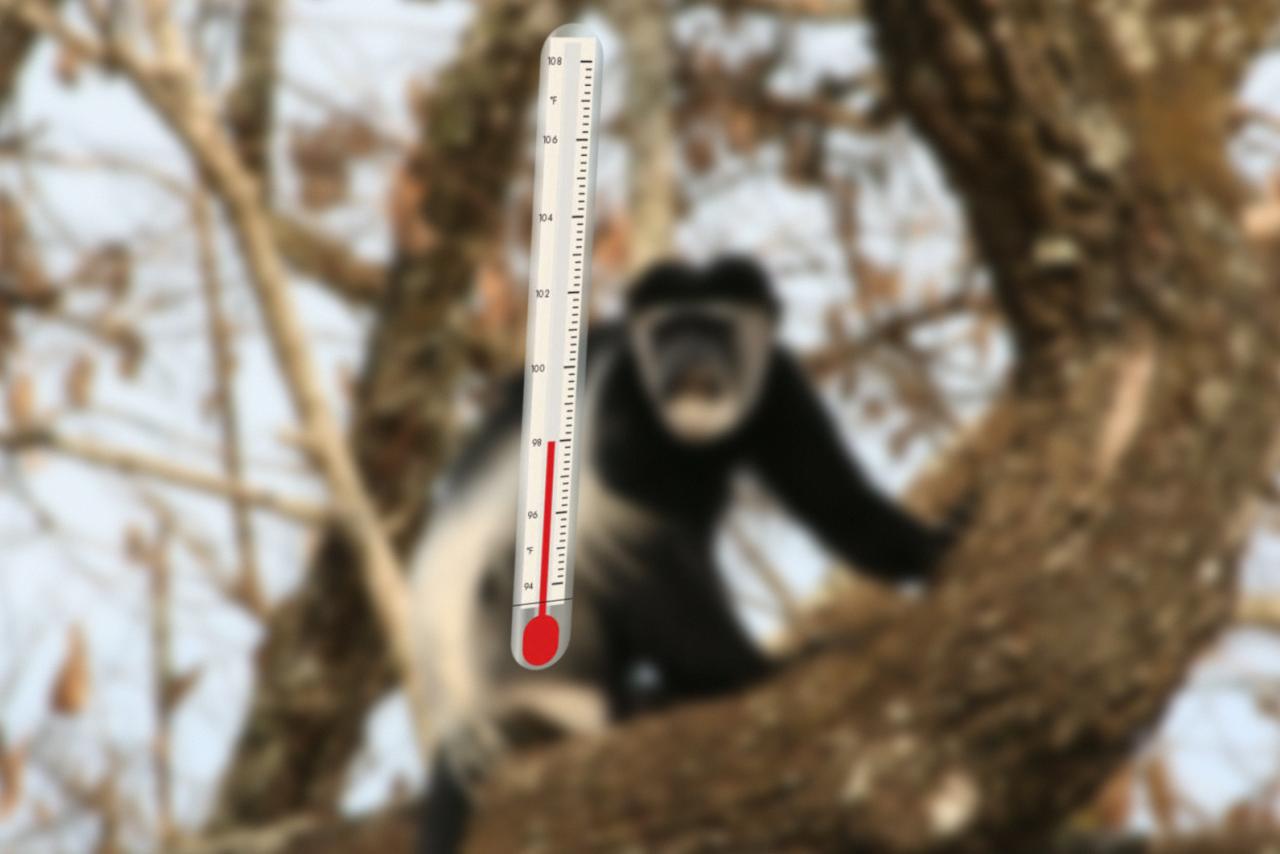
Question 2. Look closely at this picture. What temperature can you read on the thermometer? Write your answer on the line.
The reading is 98 °F
